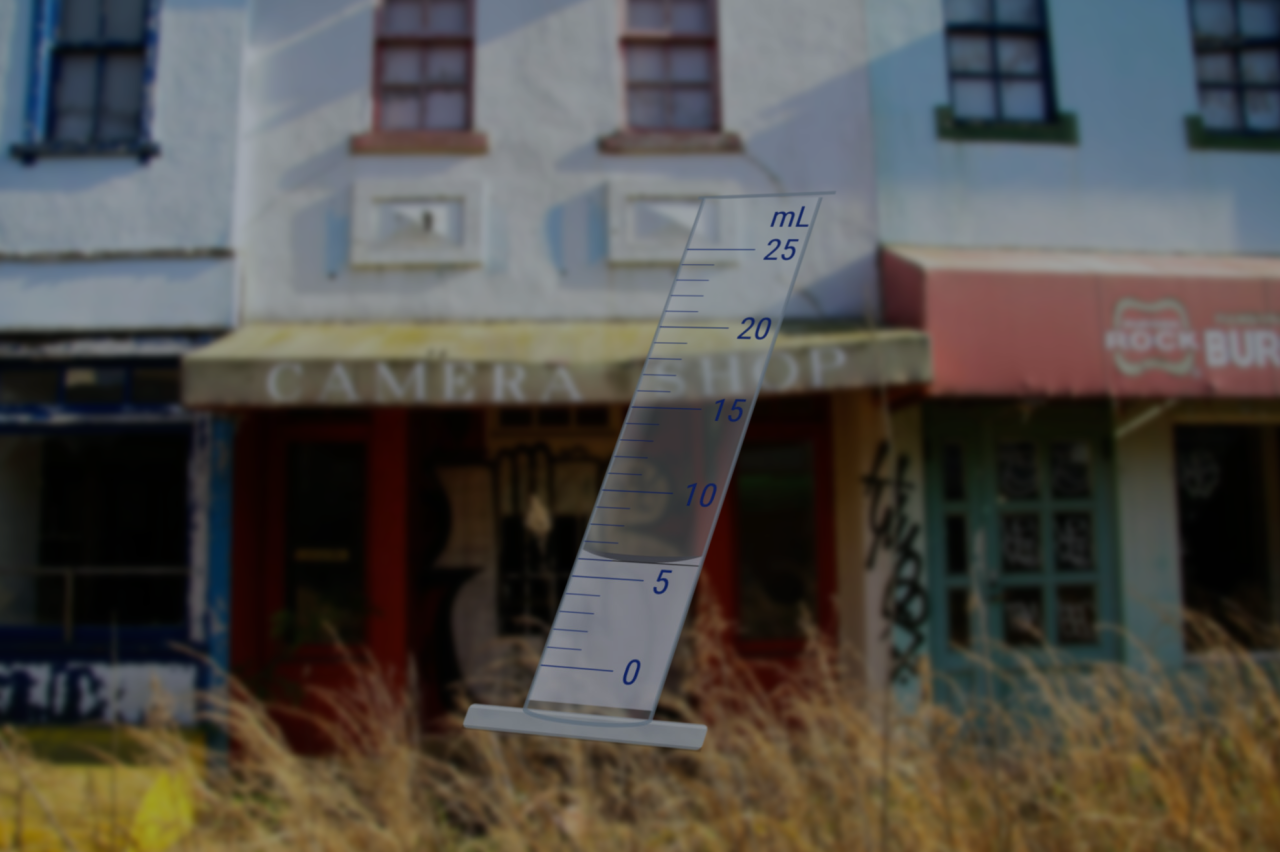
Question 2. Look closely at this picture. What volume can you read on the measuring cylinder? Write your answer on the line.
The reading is 6 mL
